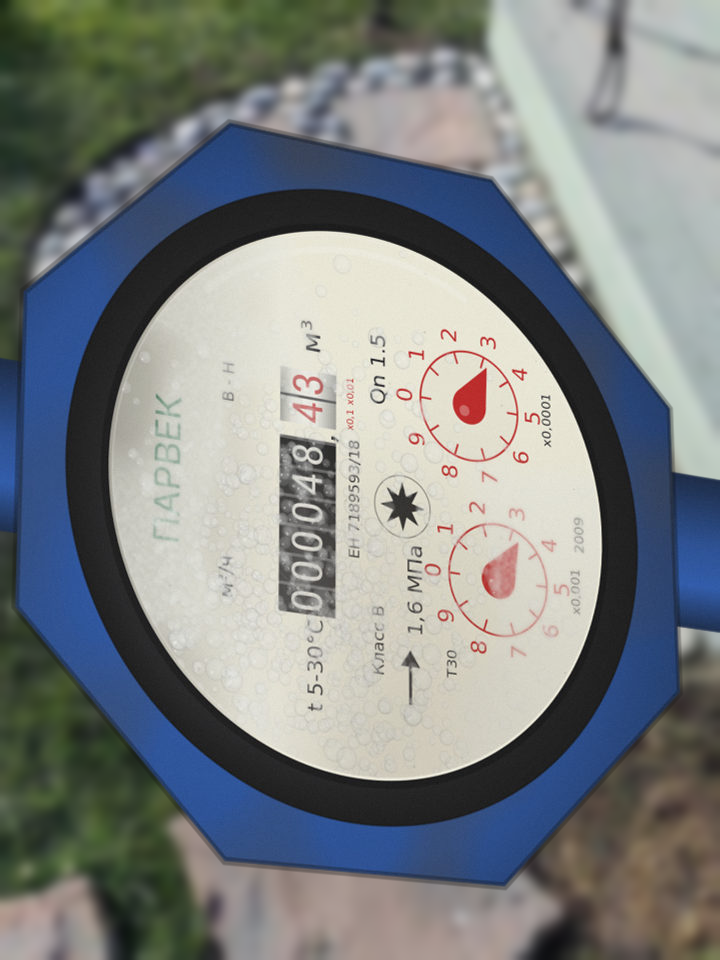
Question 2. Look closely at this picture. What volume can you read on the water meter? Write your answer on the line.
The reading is 48.4333 m³
